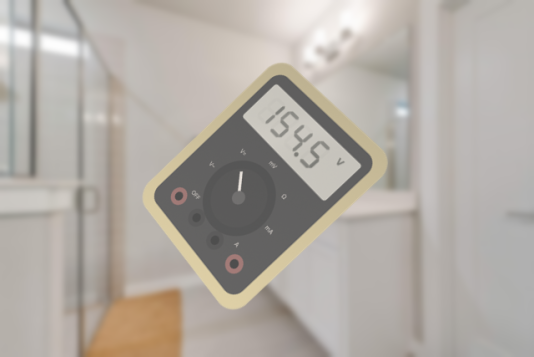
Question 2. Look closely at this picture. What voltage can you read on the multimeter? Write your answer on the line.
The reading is 154.5 V
